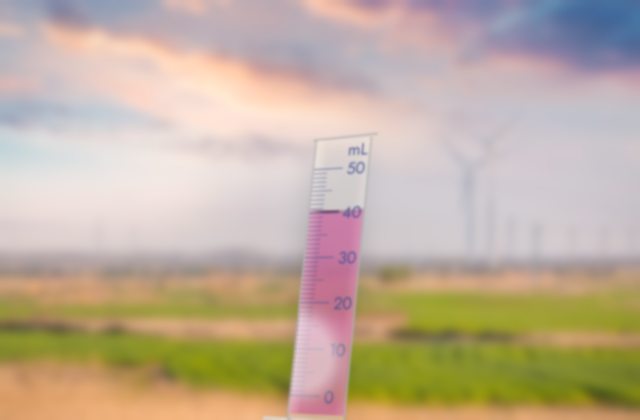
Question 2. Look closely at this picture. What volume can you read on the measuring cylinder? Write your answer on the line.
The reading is 40 mL
